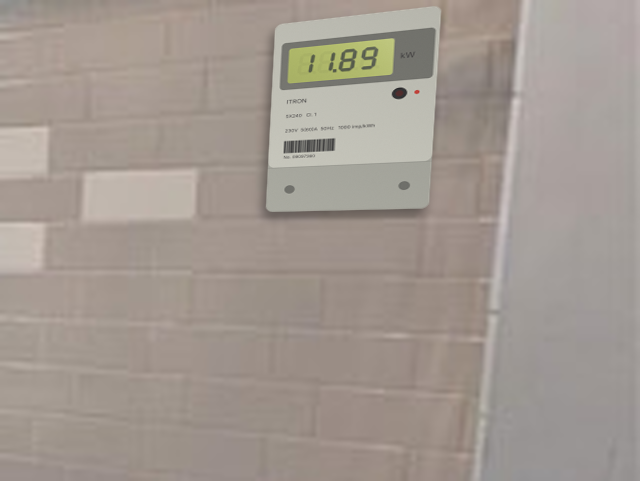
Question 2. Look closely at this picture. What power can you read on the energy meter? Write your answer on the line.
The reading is 11.89 kW
